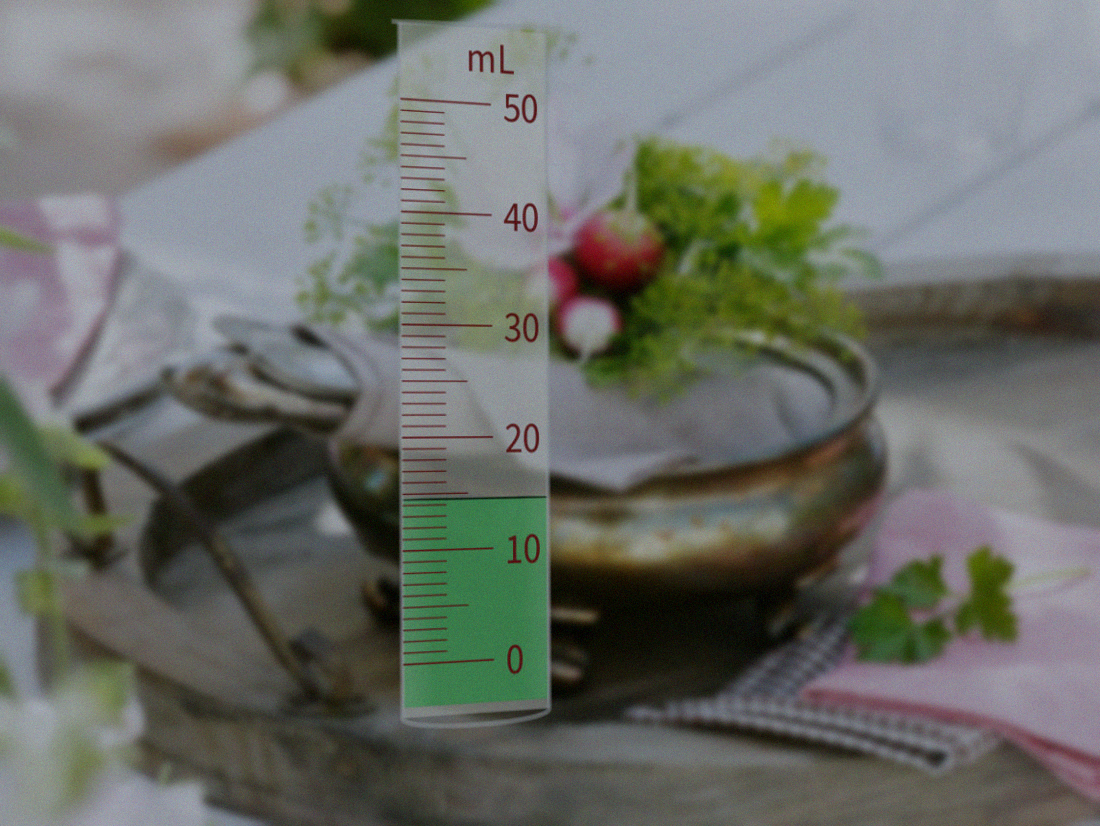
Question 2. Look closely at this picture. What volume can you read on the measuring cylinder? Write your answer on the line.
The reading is 14.5 mL
